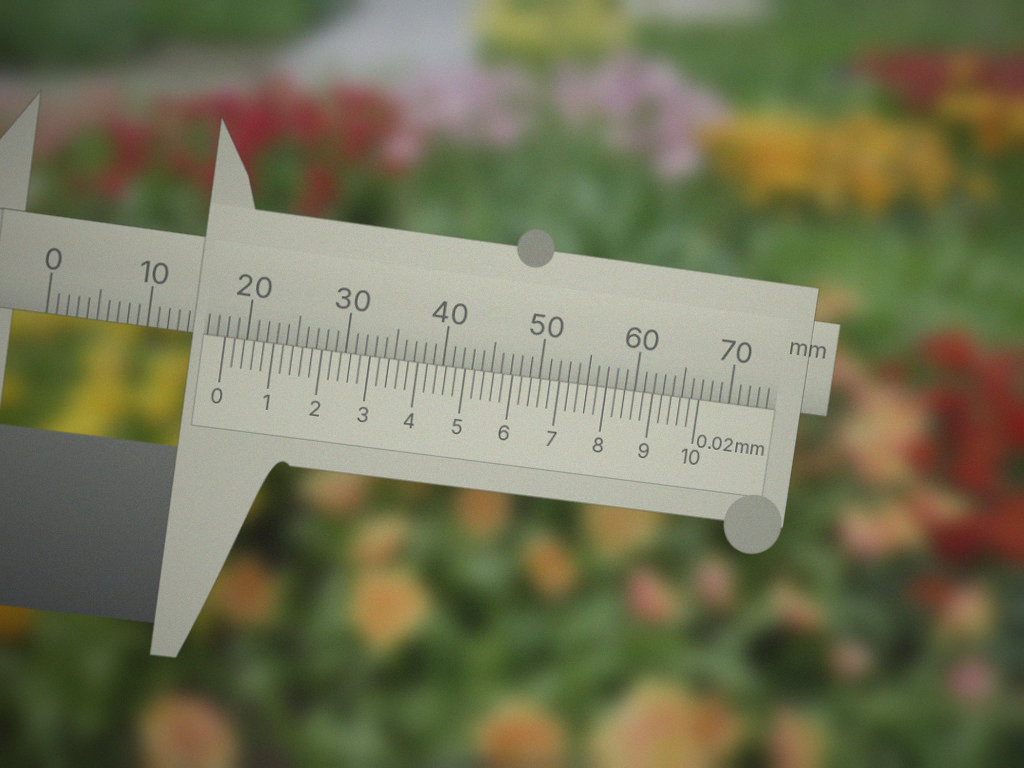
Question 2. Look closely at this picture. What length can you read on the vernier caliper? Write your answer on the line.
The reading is 17.8 mm
